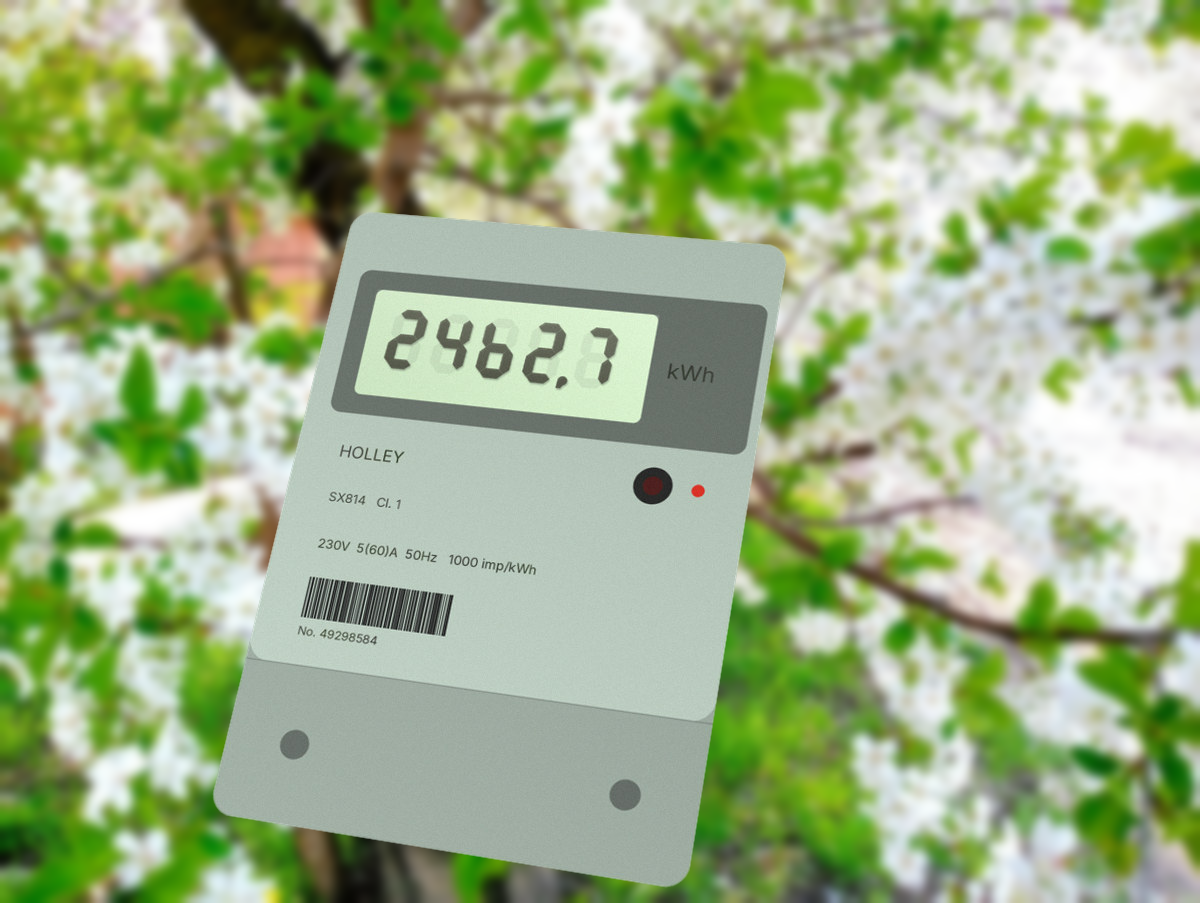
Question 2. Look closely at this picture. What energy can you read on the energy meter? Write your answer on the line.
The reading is 2462.7 kWh
